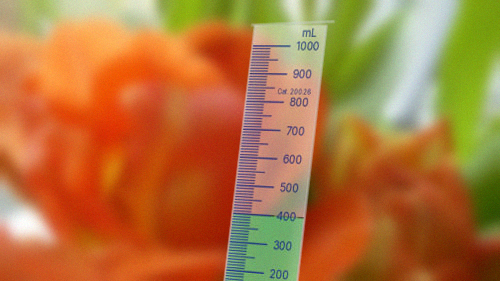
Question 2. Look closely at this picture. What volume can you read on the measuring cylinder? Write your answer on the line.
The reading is 400 mL
